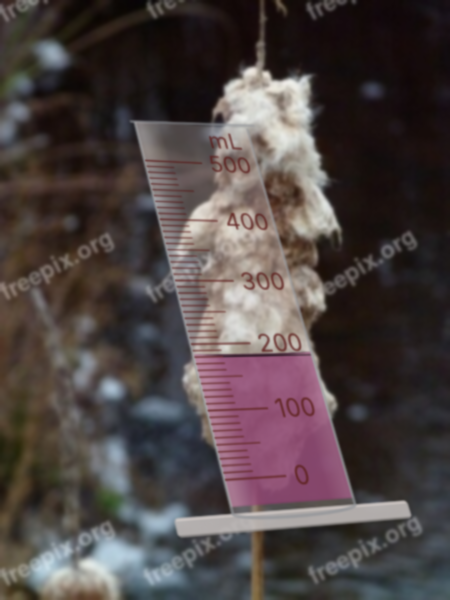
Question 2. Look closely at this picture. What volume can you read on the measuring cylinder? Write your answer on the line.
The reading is 180 mL
